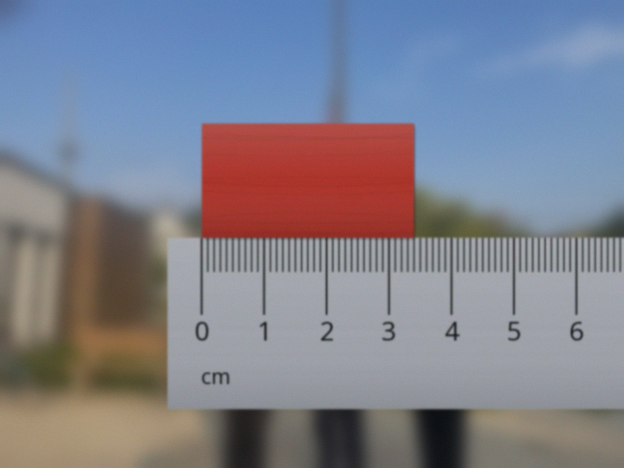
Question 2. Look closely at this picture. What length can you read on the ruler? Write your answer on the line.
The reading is 3.4 cm
